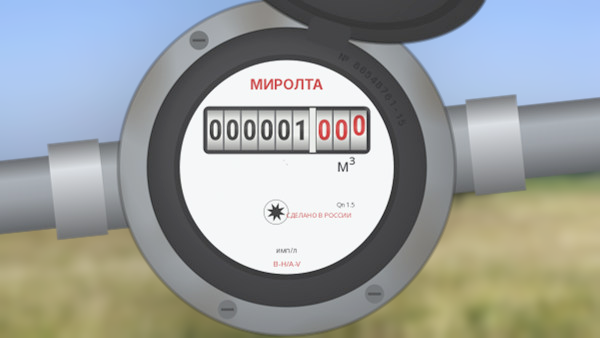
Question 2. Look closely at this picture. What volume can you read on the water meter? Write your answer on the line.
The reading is 1.000 m³
